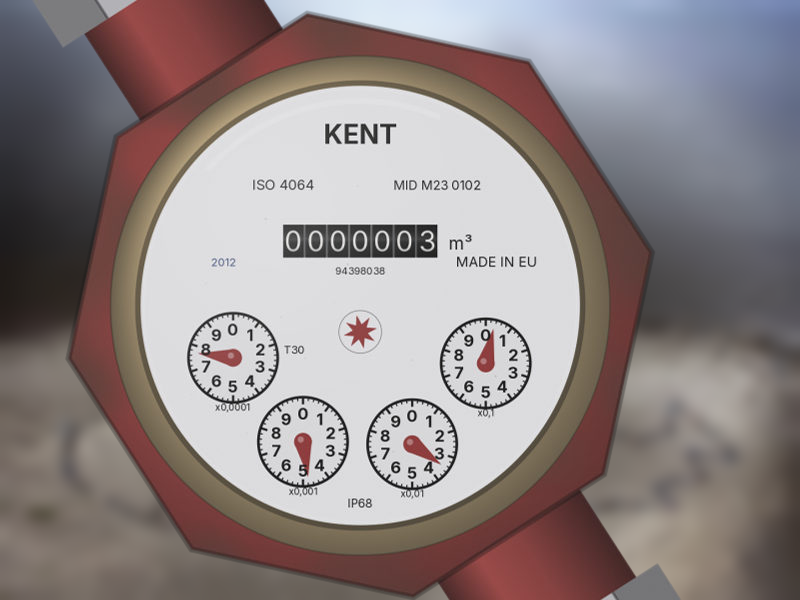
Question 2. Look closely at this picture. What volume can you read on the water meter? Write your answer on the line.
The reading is 3.0347 m³
